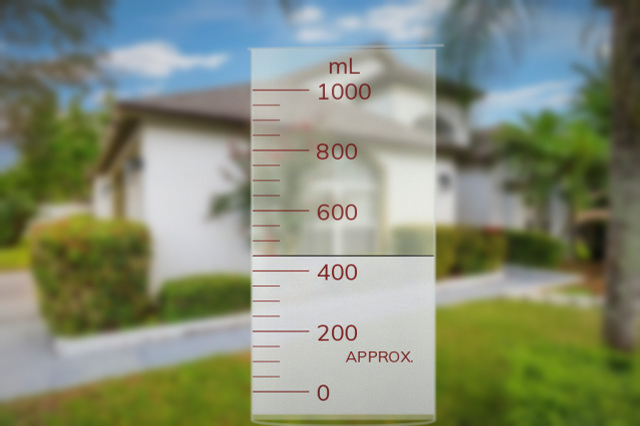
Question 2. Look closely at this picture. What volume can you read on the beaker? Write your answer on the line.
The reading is 450 mL
